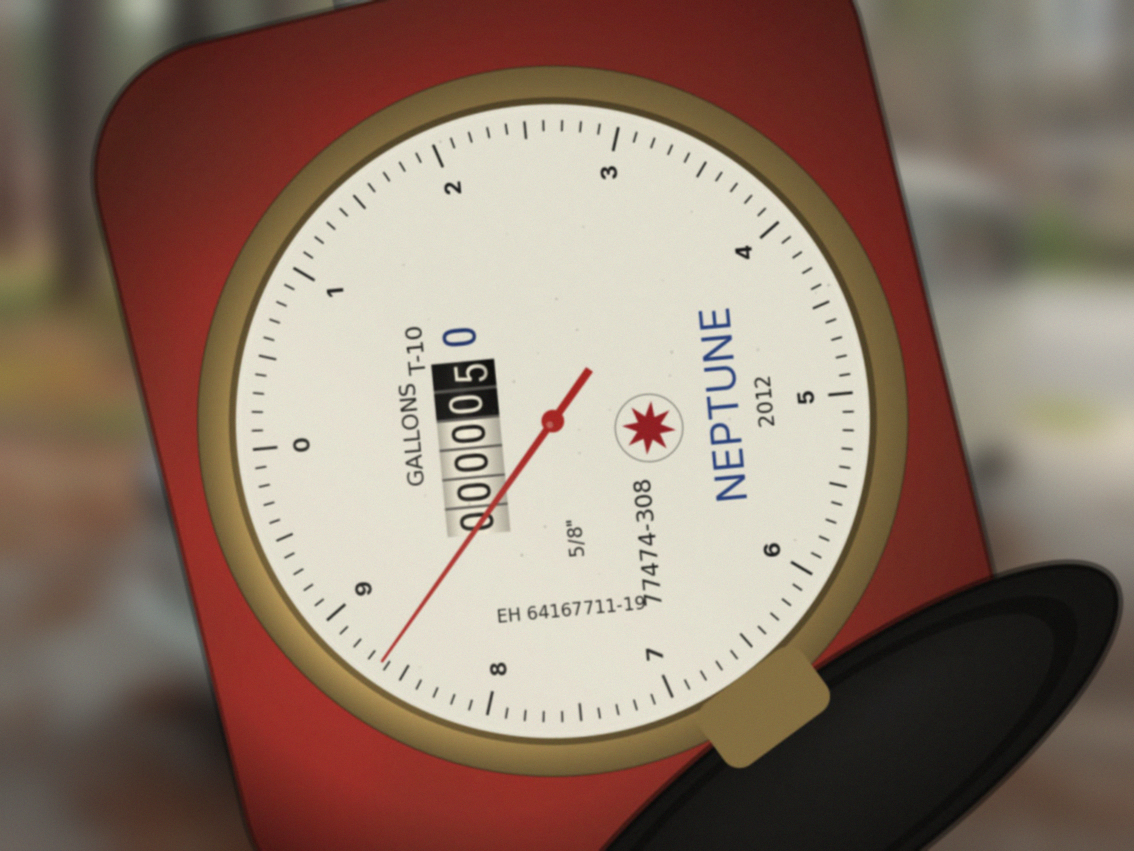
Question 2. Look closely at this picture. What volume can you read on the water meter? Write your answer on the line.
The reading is 48.6 gal
